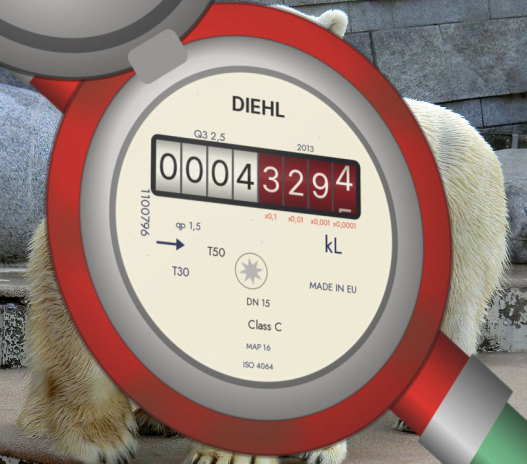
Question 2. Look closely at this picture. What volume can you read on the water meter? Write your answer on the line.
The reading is 4.3294 kL
